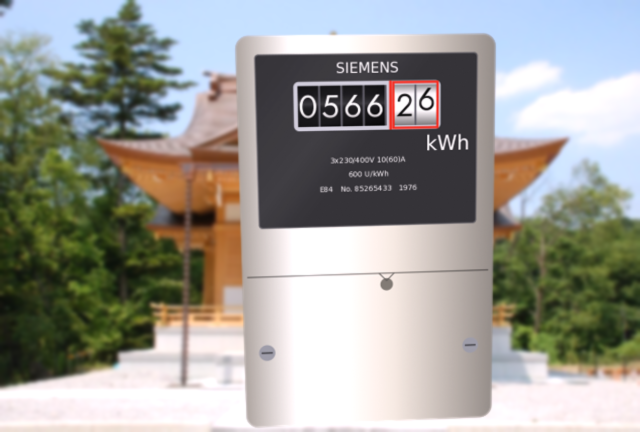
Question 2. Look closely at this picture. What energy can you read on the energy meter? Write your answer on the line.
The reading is 566.26 kWh
